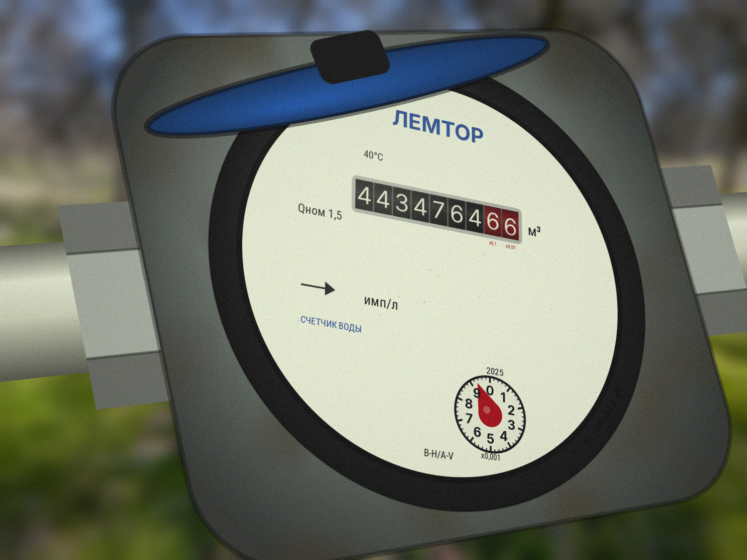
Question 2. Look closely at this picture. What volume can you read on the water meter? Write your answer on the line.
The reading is 4434764.659 m³
